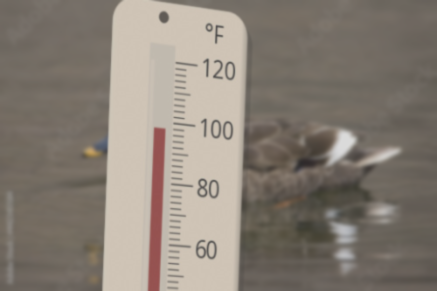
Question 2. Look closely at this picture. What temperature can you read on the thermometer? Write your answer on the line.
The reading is 98 °F
